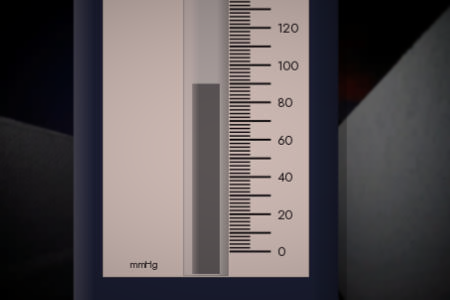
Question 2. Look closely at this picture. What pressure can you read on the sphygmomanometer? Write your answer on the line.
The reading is 90 mmHg
